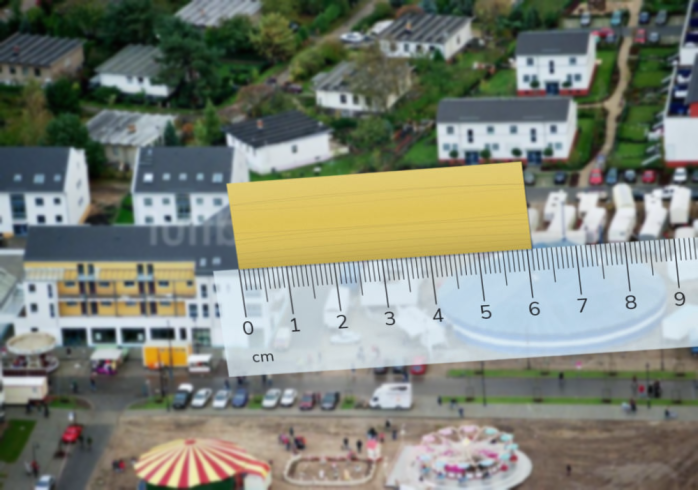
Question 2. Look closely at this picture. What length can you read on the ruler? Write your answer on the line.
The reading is 6.1 cm
